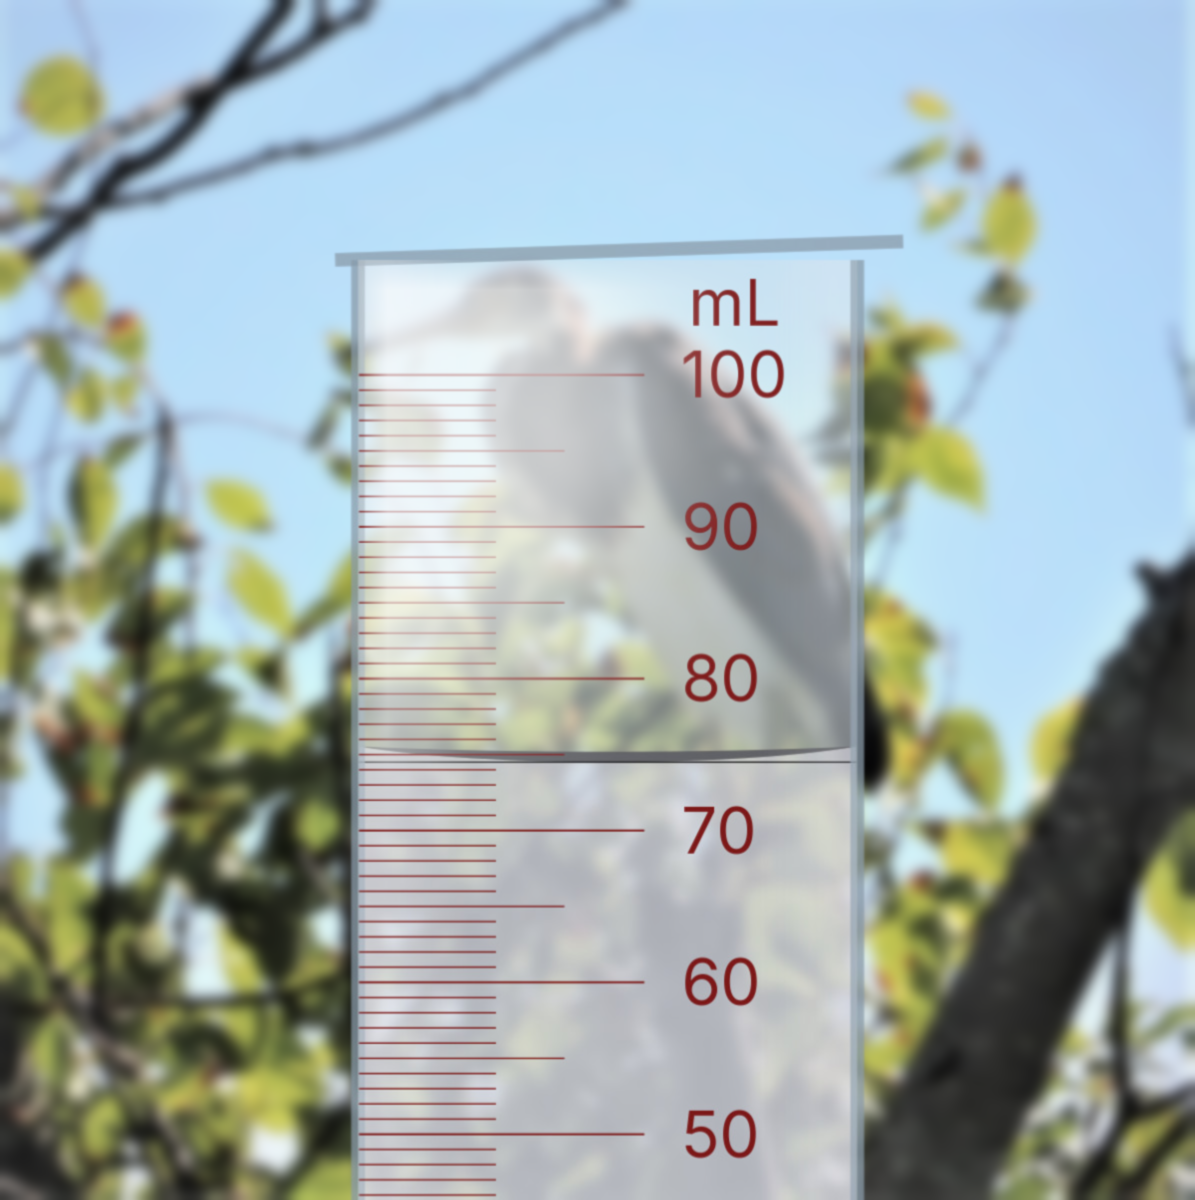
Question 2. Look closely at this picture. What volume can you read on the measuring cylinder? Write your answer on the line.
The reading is 74.5 mL
